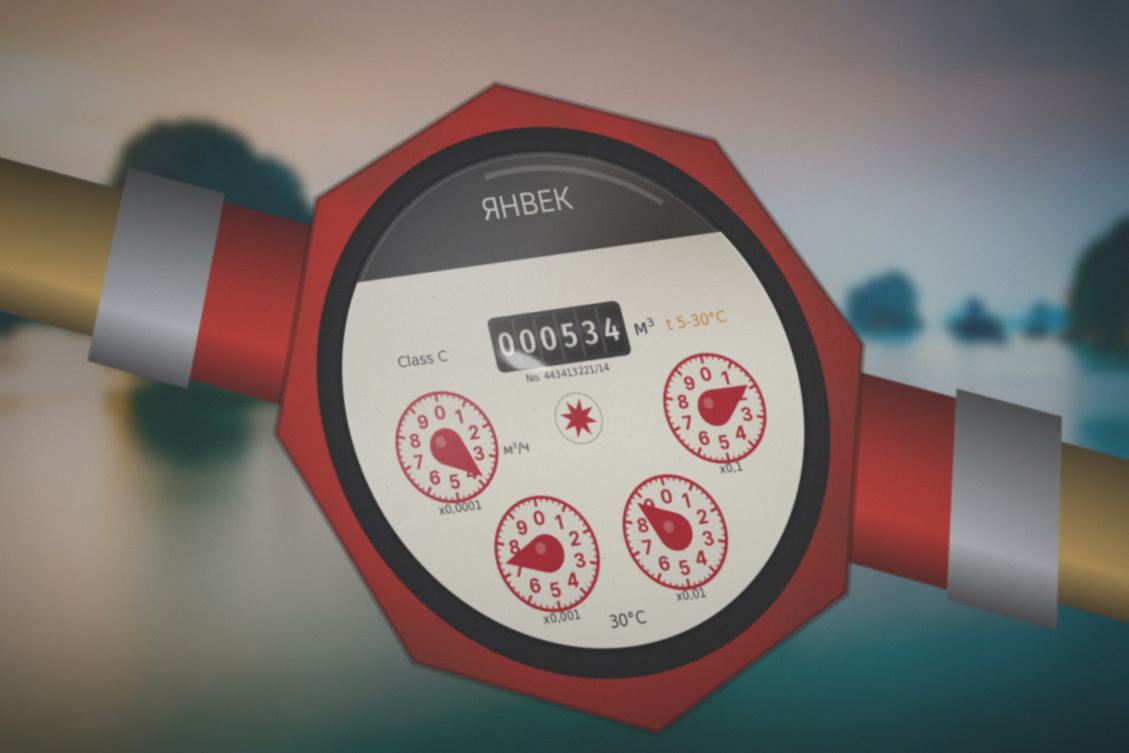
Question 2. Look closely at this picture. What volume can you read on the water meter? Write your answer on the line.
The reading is 534.1873 m³
